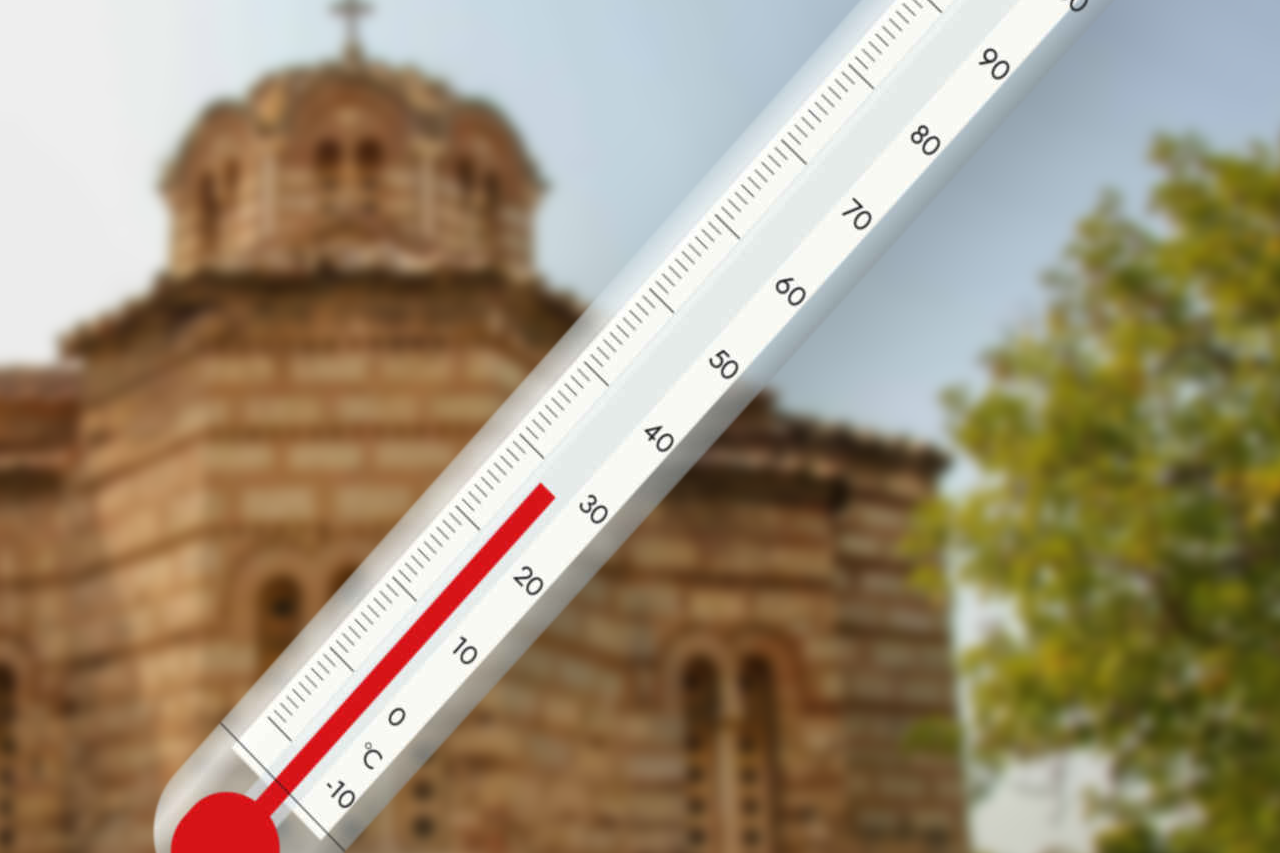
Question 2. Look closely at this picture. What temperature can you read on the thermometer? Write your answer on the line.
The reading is 28 °C
